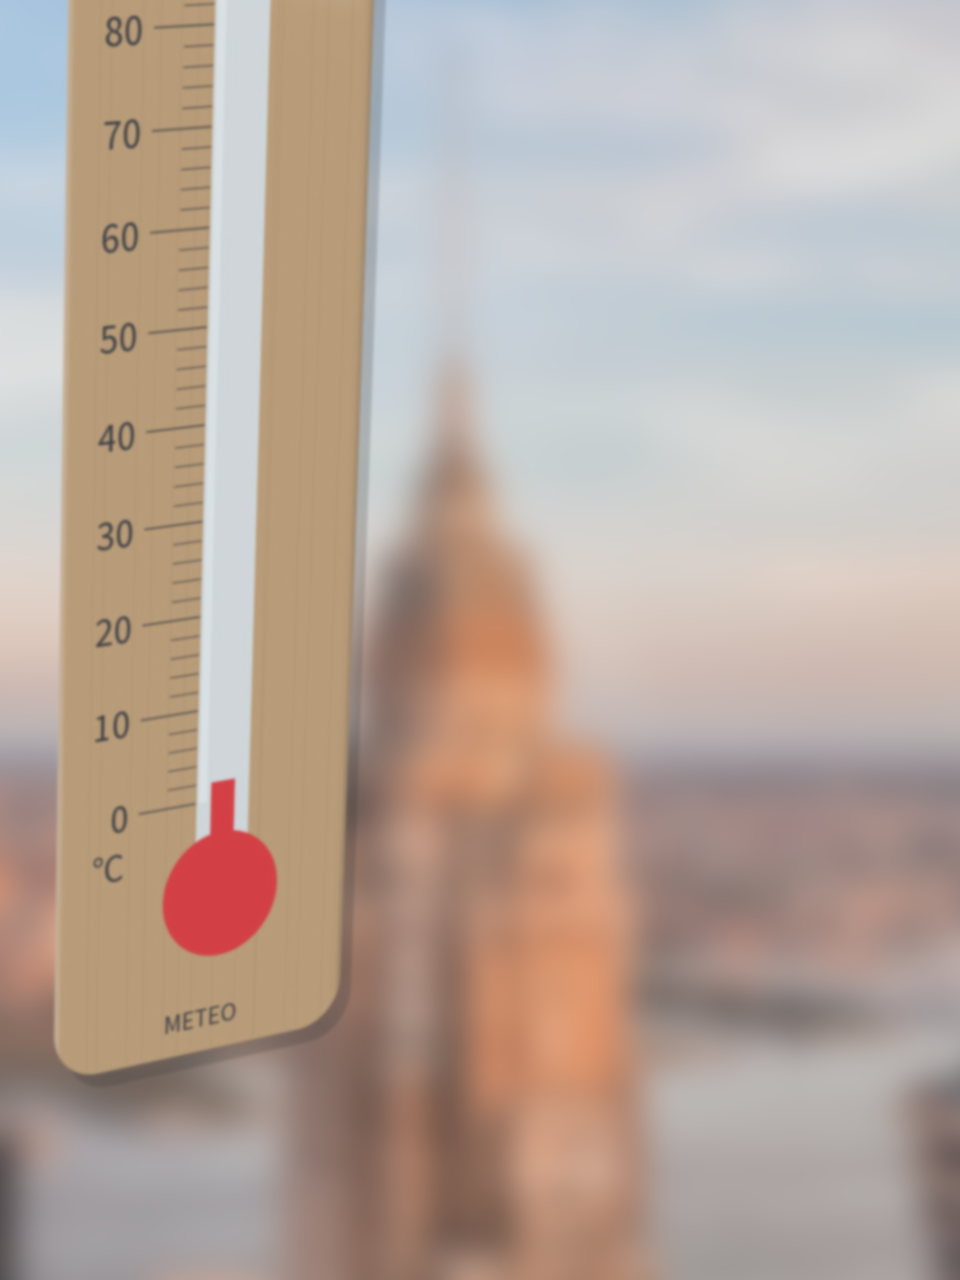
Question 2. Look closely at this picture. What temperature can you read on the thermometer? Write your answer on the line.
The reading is 2 °C
